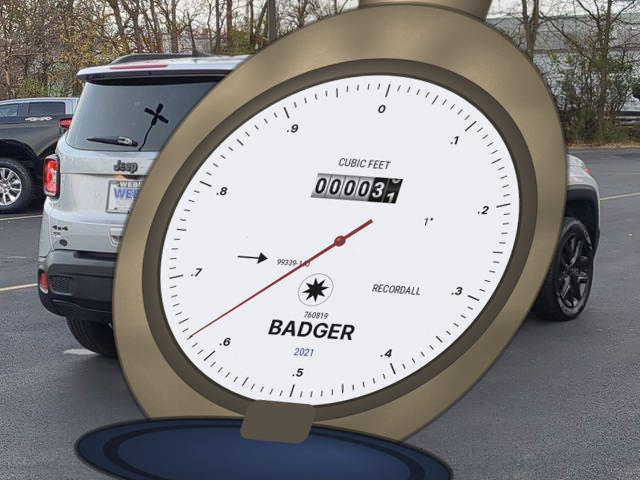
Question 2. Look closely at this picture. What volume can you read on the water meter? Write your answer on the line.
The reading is 30.63 ft³
